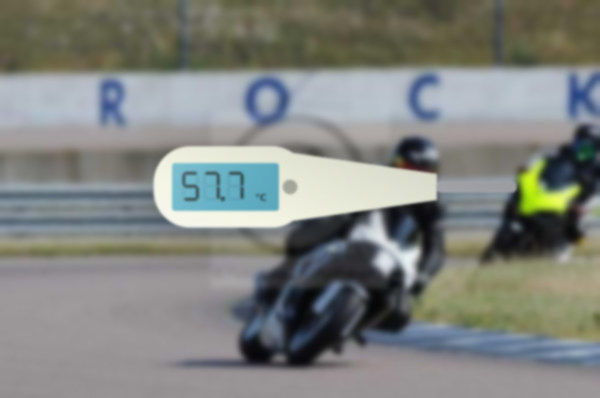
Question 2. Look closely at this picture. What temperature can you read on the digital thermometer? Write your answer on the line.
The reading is 57.7 °C
